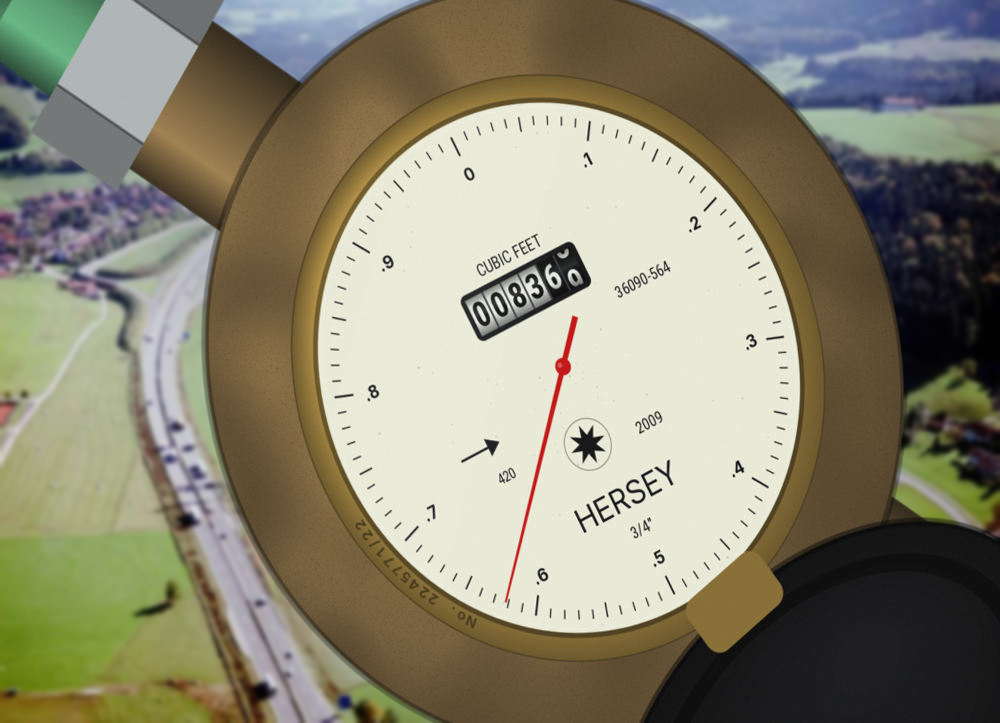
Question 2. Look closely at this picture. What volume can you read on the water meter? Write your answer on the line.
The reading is 8368.62 ft³
